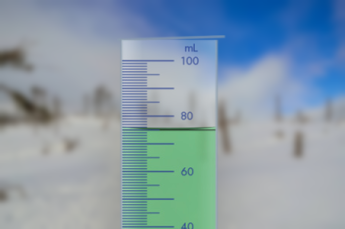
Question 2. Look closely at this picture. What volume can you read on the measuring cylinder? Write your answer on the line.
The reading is 75 mL
